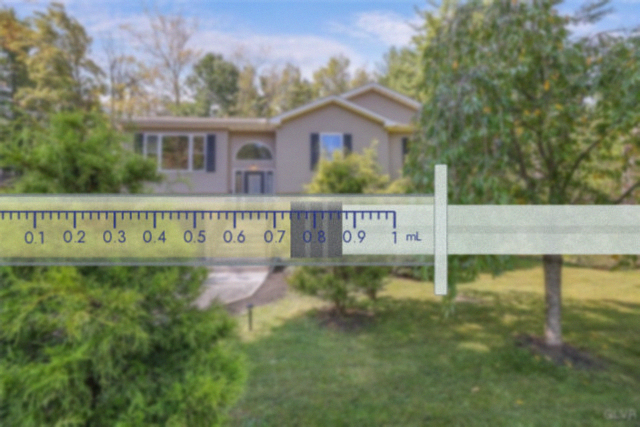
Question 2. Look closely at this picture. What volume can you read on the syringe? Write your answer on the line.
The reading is 0.74 mL
